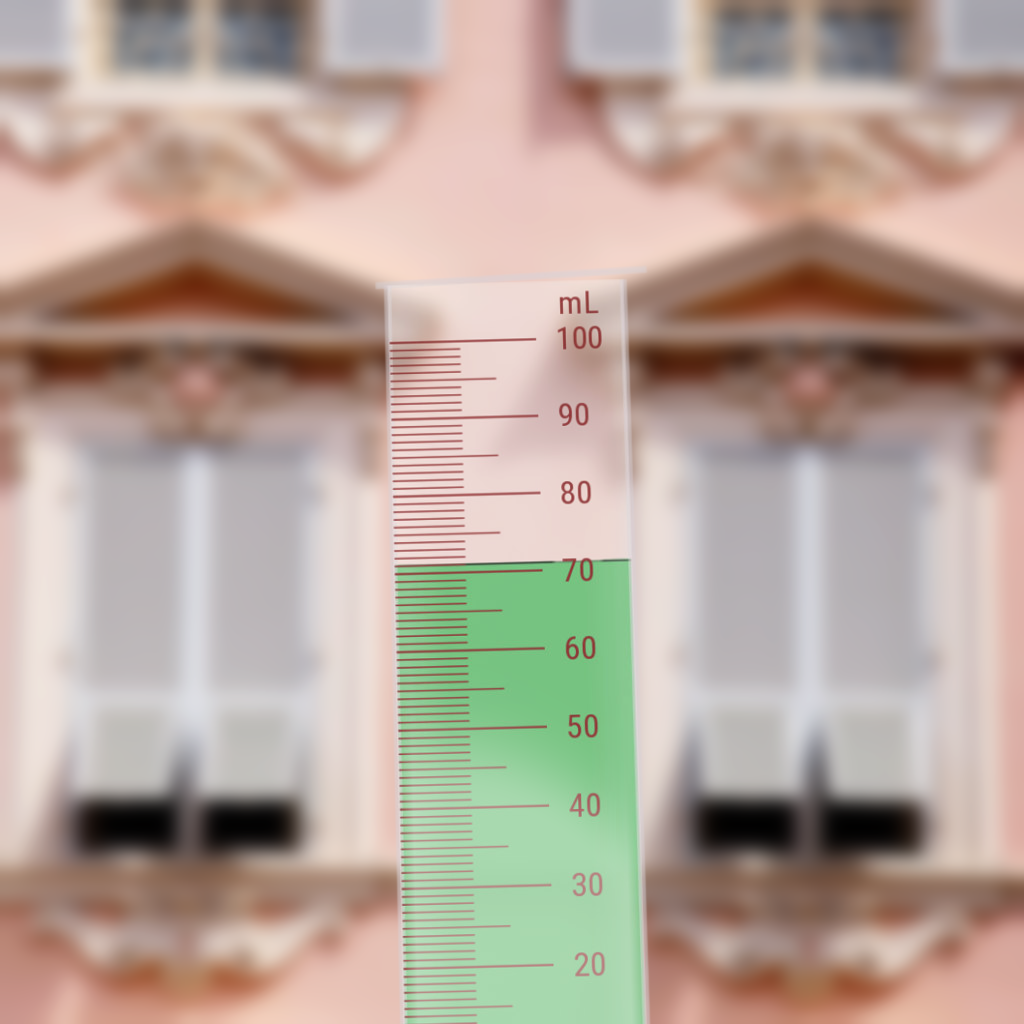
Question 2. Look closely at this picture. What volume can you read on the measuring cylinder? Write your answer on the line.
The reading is 71 mL
